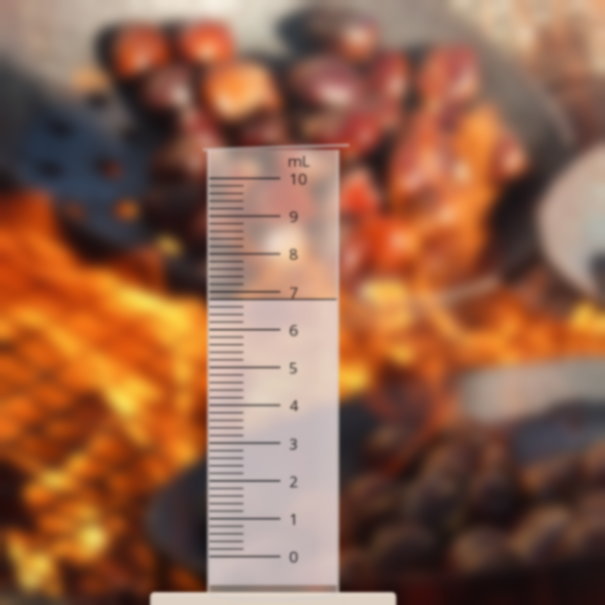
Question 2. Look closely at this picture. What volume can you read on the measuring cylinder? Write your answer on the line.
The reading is 6.8 mL
